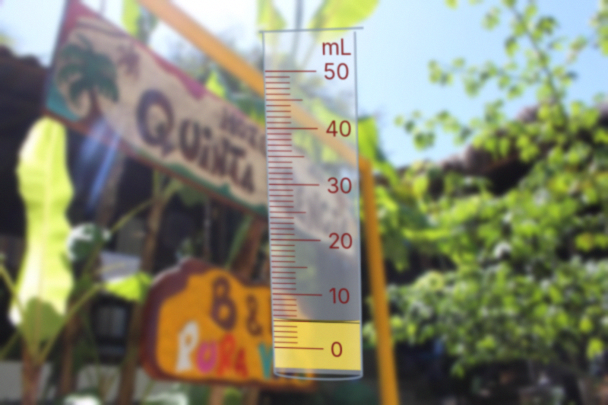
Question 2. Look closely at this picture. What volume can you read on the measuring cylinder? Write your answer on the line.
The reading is 5 mL
